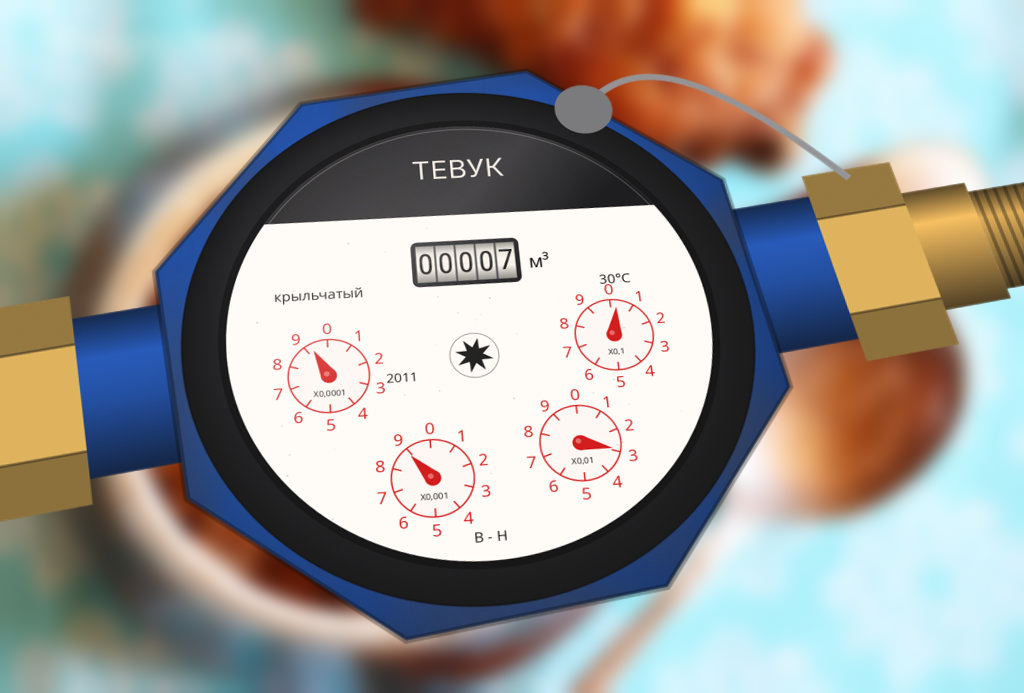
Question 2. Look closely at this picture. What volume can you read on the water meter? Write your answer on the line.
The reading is 7.0289 m³
